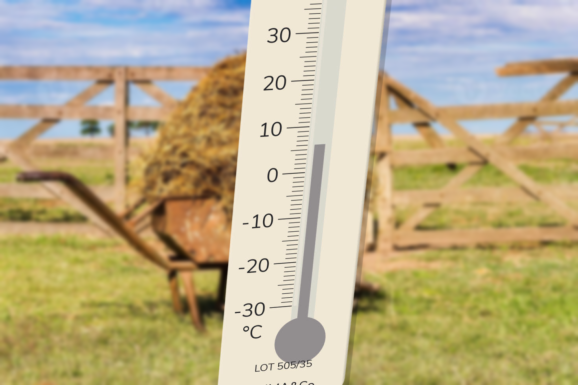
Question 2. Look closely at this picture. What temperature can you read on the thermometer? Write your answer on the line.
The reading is 6 °C
